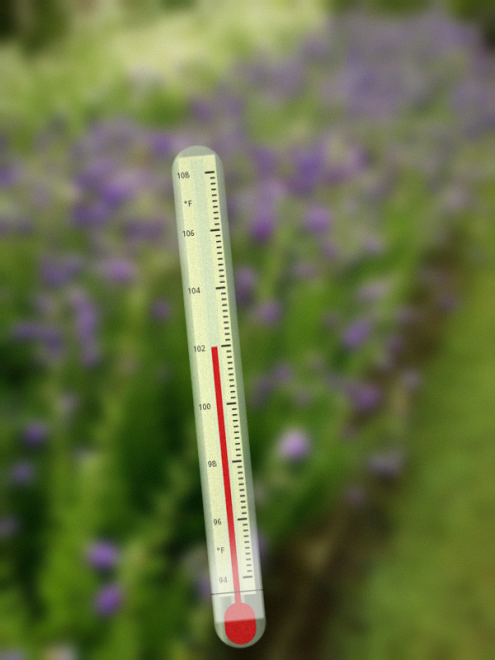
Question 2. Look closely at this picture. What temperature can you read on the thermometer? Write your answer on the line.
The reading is 102 °F
